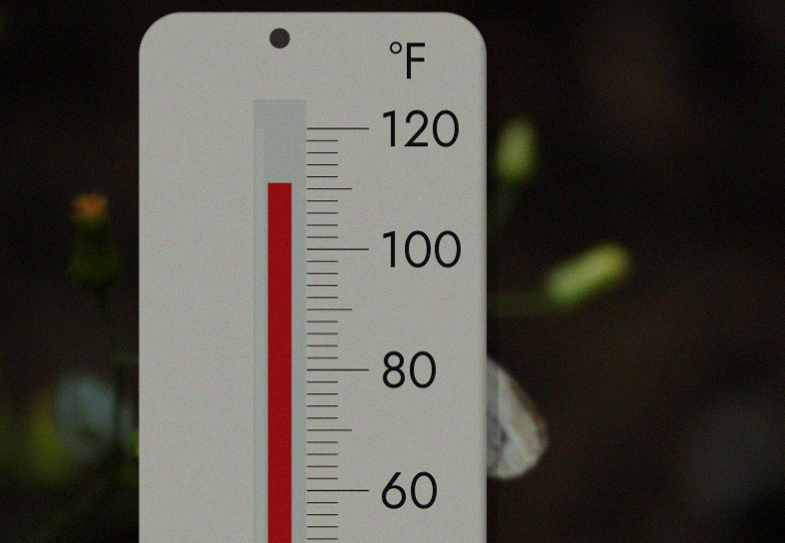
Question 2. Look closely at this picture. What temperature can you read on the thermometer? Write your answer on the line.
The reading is 111 °F
